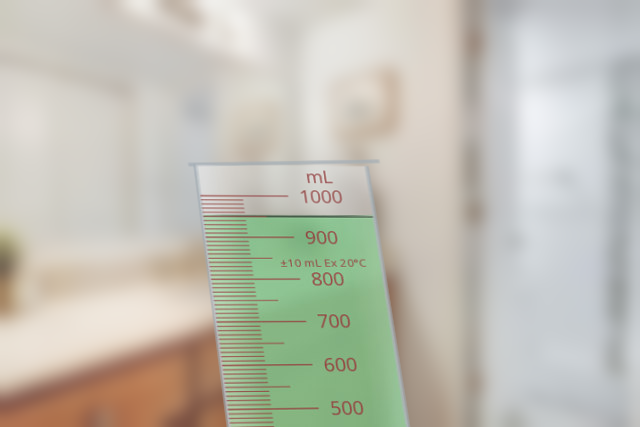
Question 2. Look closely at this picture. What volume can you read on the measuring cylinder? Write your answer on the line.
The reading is 950 mL
